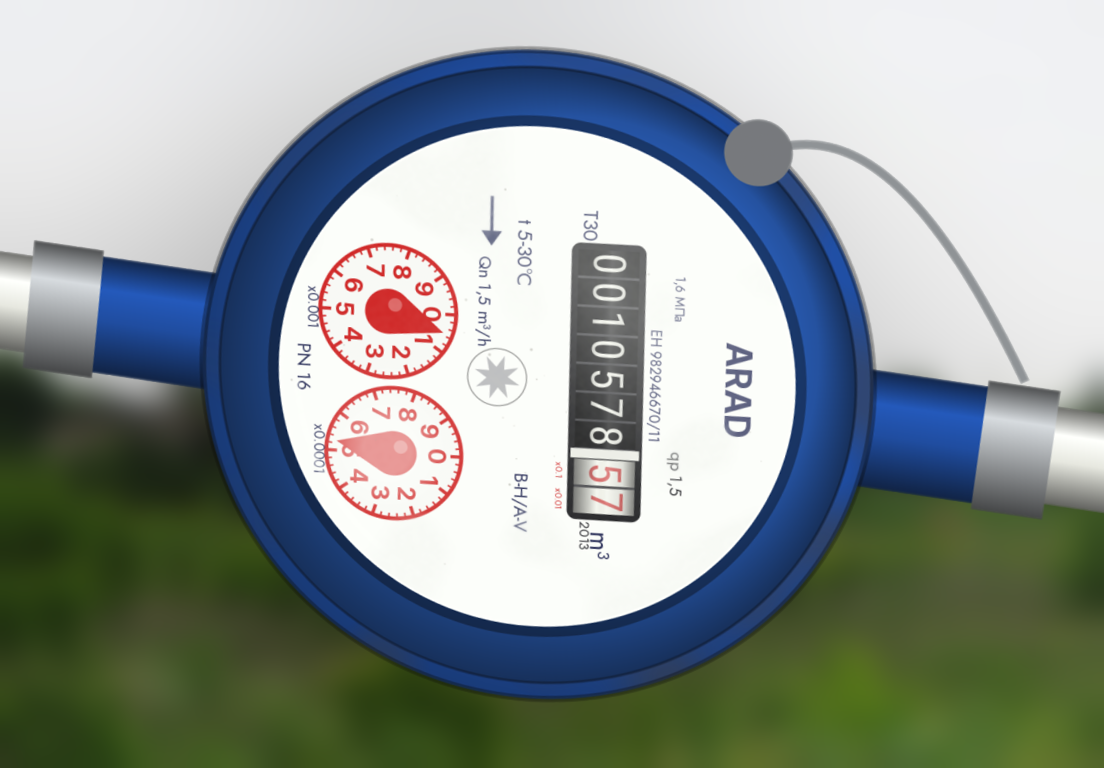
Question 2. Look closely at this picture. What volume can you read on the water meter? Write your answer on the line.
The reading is 10578.5705 m³
